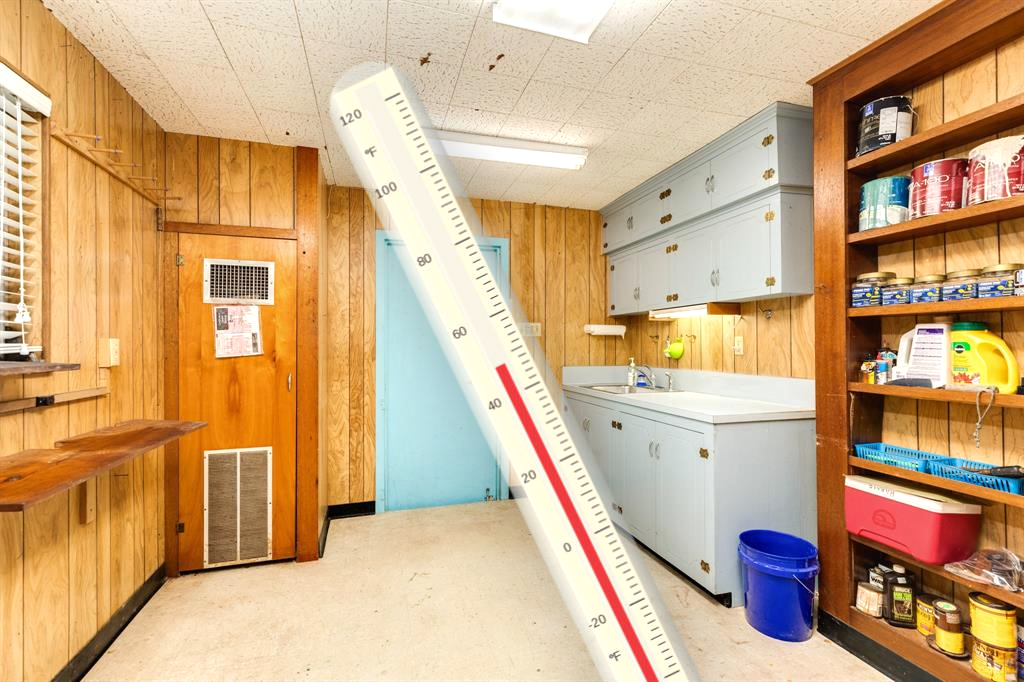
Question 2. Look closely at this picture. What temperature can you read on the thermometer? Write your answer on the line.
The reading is 48 °F
